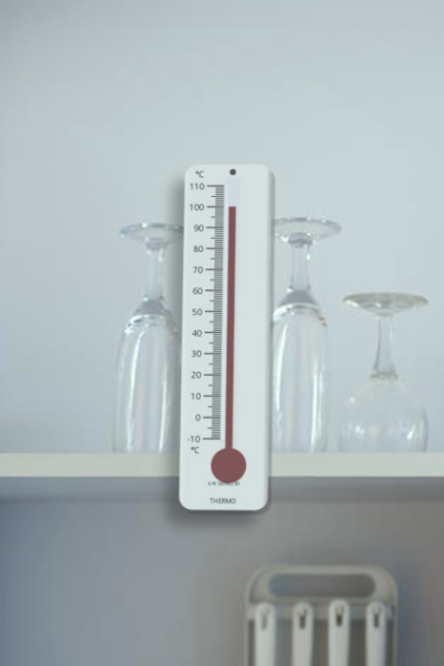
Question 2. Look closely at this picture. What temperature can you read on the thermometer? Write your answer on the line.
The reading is 100 °C
